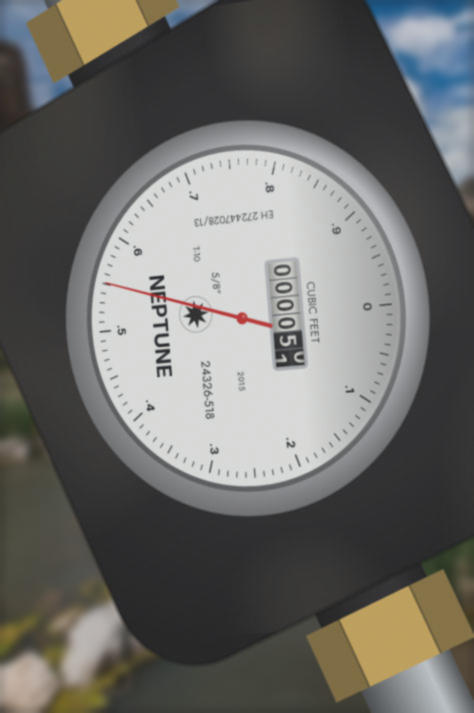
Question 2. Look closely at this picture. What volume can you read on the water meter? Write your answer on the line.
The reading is 50.55 ft³
